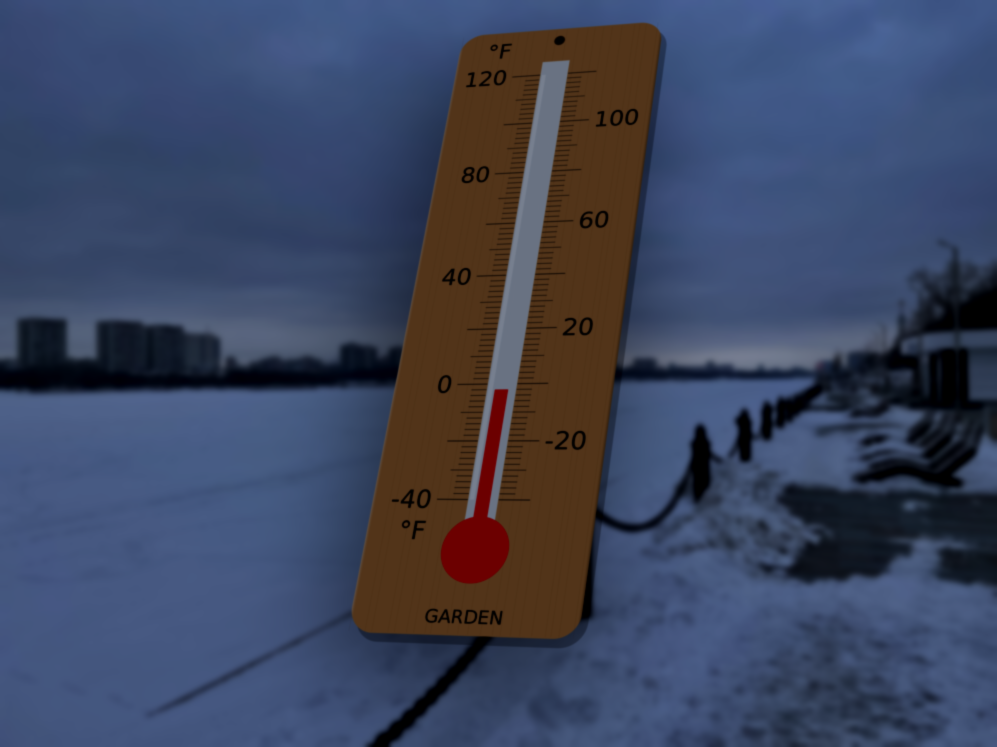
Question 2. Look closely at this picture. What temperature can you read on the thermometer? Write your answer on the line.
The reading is -2 °F
